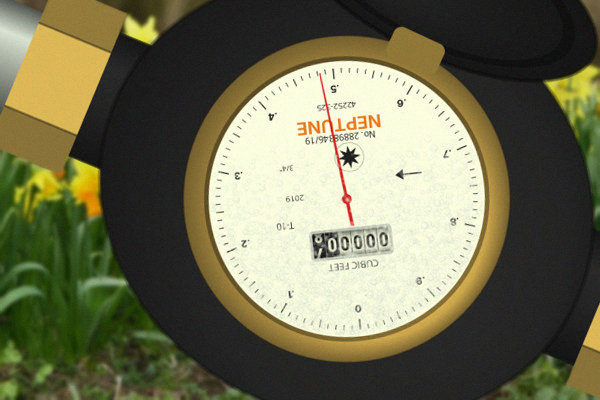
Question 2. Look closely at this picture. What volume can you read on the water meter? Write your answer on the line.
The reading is 7.48 ft³
